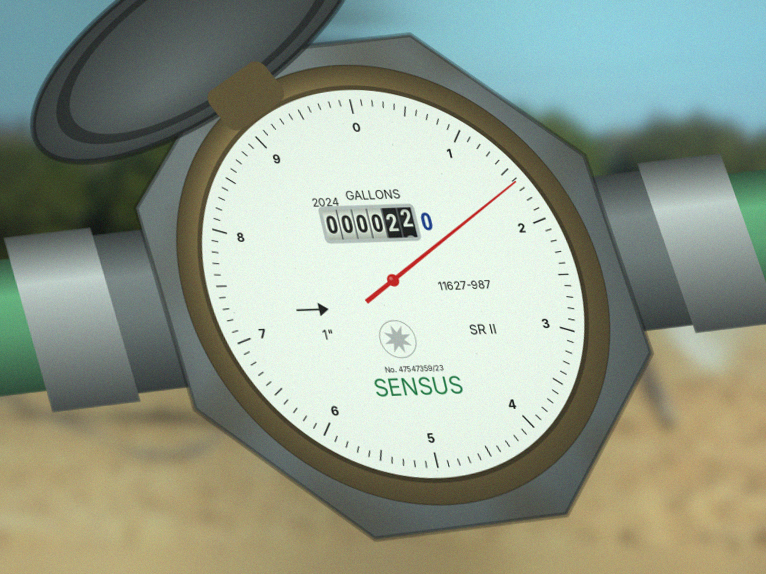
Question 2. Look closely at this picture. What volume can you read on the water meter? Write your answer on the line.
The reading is 221.6 gal
